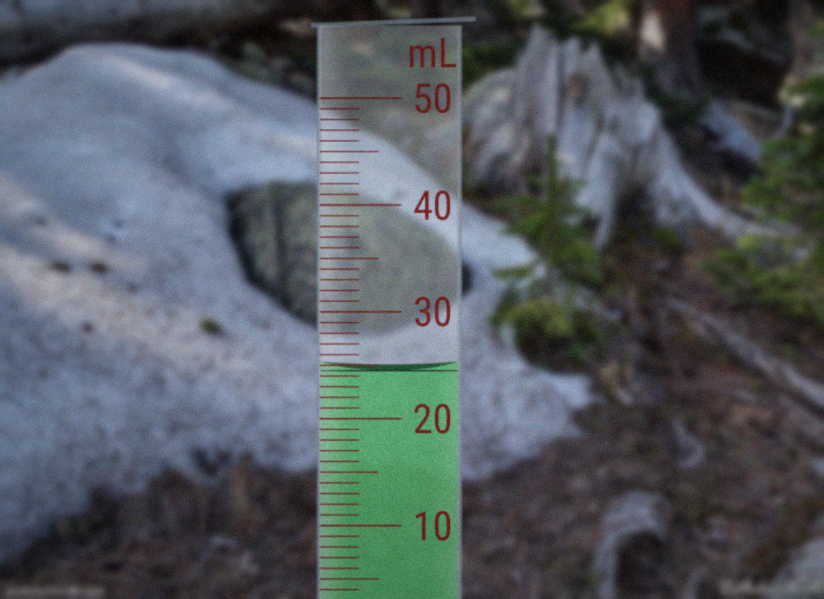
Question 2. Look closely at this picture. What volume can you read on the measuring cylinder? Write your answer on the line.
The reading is 24.5 mL
